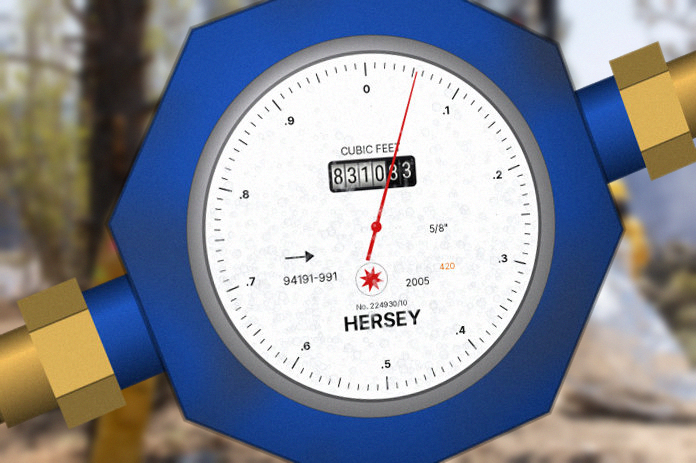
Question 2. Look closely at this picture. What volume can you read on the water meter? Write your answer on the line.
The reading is 831083.05 ft³
